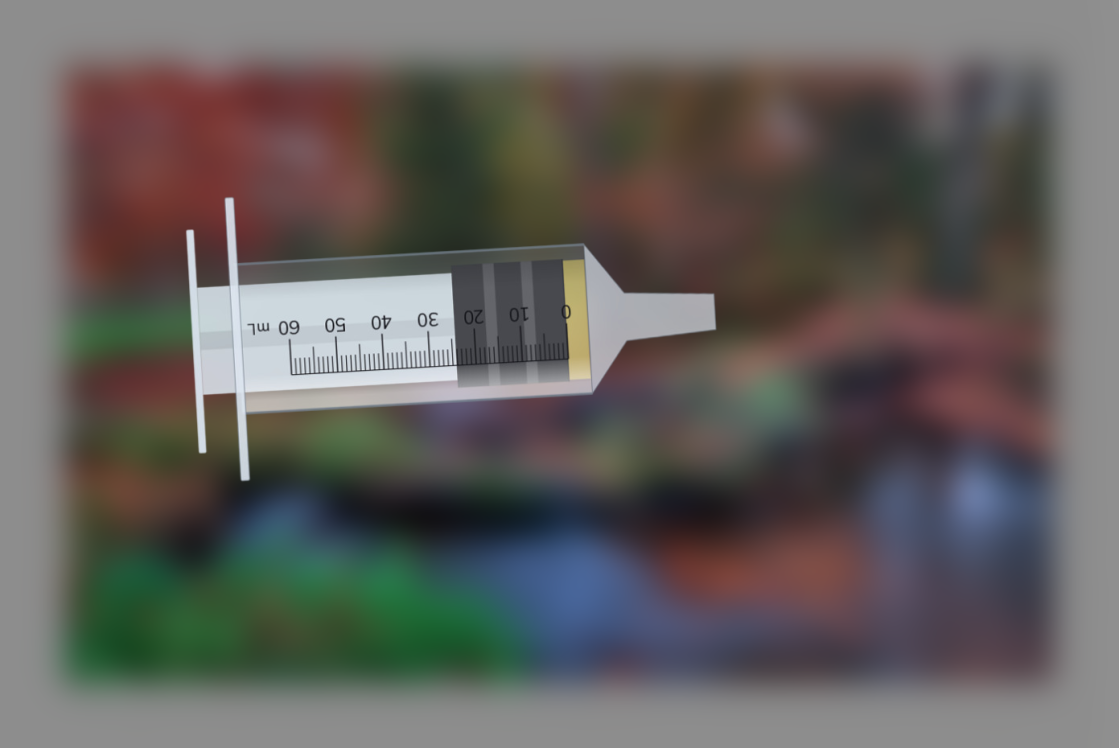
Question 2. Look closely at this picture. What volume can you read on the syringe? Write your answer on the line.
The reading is 0 mL
